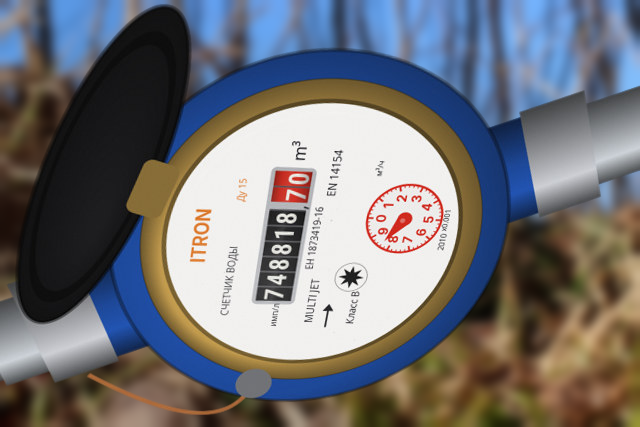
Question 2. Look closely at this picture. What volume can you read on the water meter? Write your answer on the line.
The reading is 748818.698 m³
